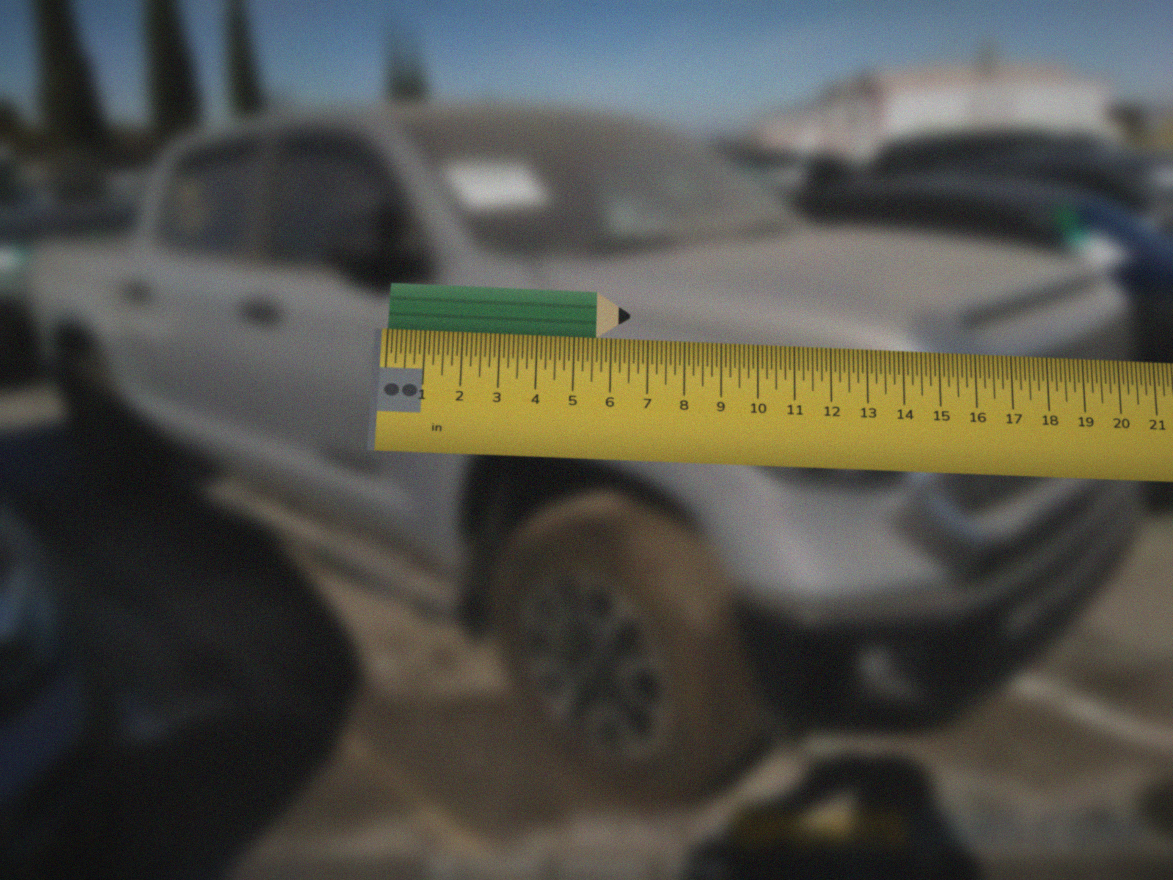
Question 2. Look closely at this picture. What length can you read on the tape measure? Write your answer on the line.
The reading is 6.5 in
